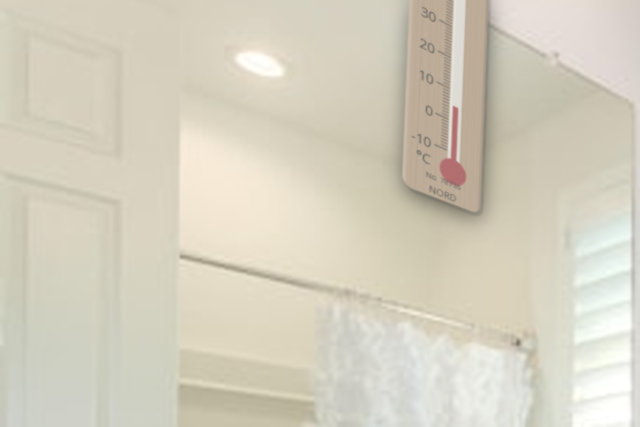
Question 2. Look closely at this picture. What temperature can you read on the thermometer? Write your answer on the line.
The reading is 5 °C
